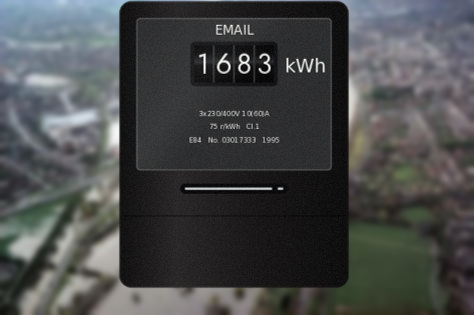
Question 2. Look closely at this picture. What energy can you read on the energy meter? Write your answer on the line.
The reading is 1683 kWh
